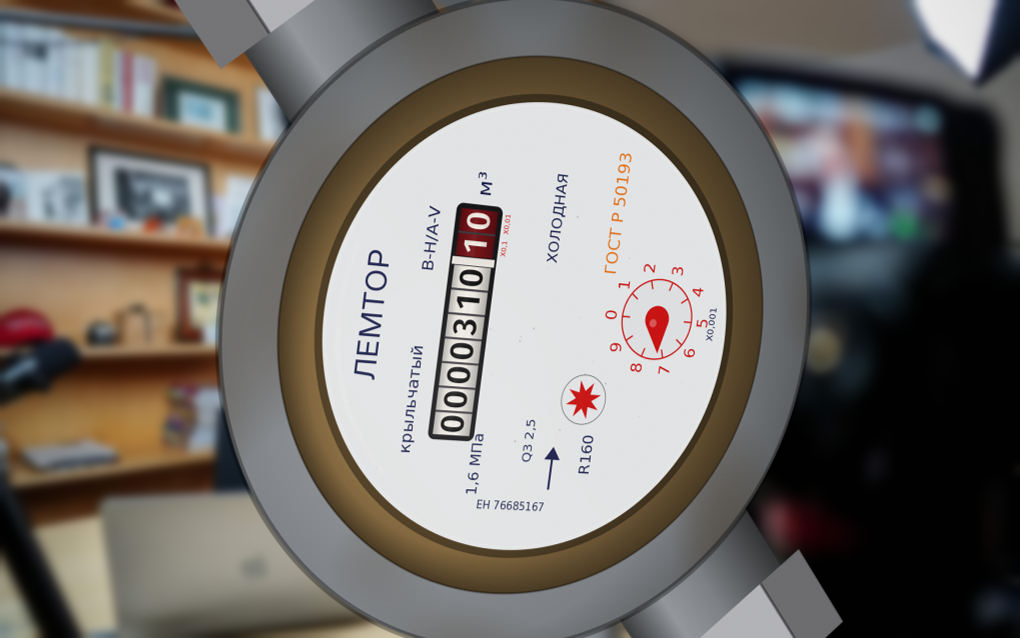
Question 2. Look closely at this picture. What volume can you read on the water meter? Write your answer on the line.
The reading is 310.107 m³
